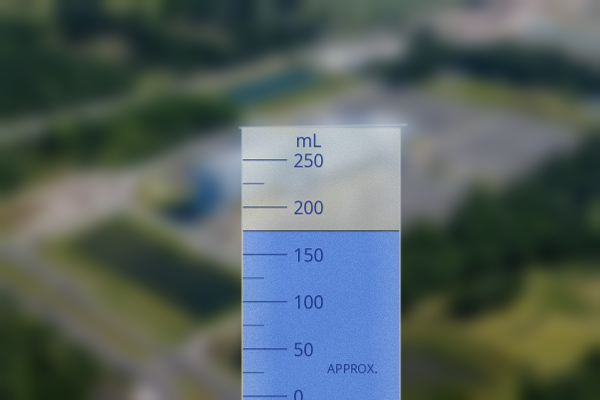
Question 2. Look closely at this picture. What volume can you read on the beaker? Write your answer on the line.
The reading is 175 mL
